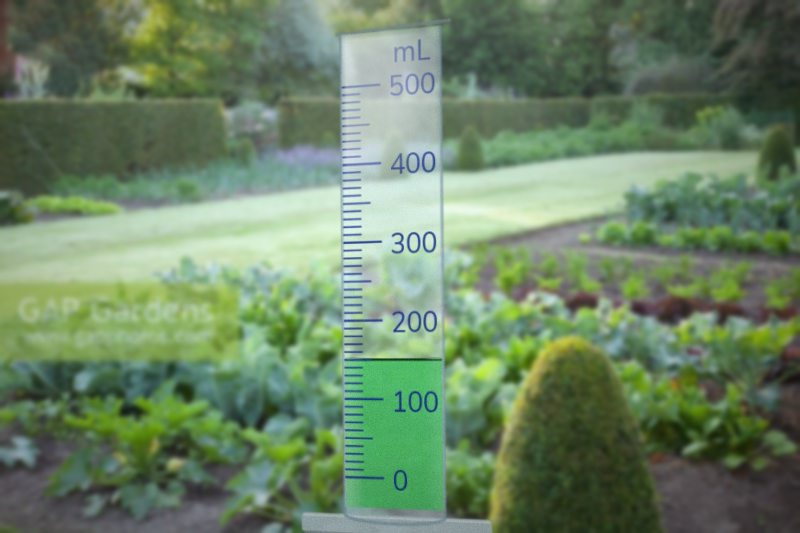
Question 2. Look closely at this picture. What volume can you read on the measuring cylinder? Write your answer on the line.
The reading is 150 mL
